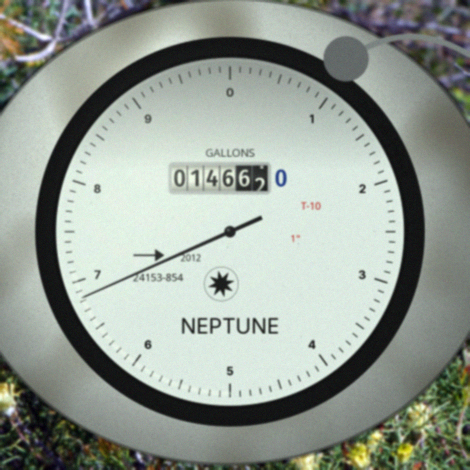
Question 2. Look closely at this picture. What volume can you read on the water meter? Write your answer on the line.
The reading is 146616.8 gal
